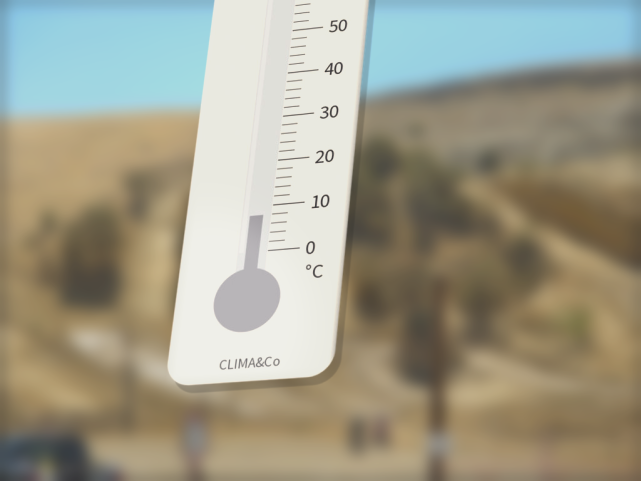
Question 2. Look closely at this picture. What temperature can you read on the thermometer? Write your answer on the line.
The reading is 8 °C
